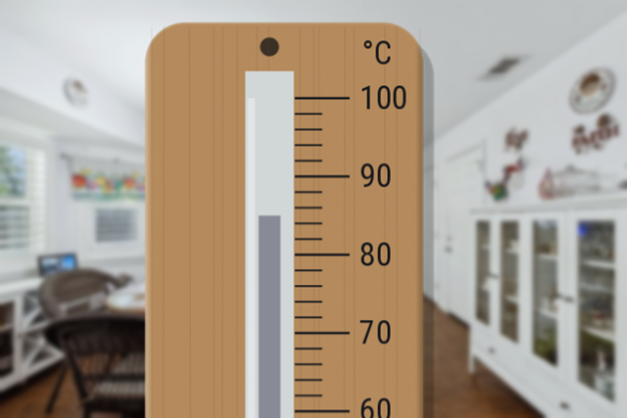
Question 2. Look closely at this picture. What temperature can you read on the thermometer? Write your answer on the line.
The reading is 85 °C
